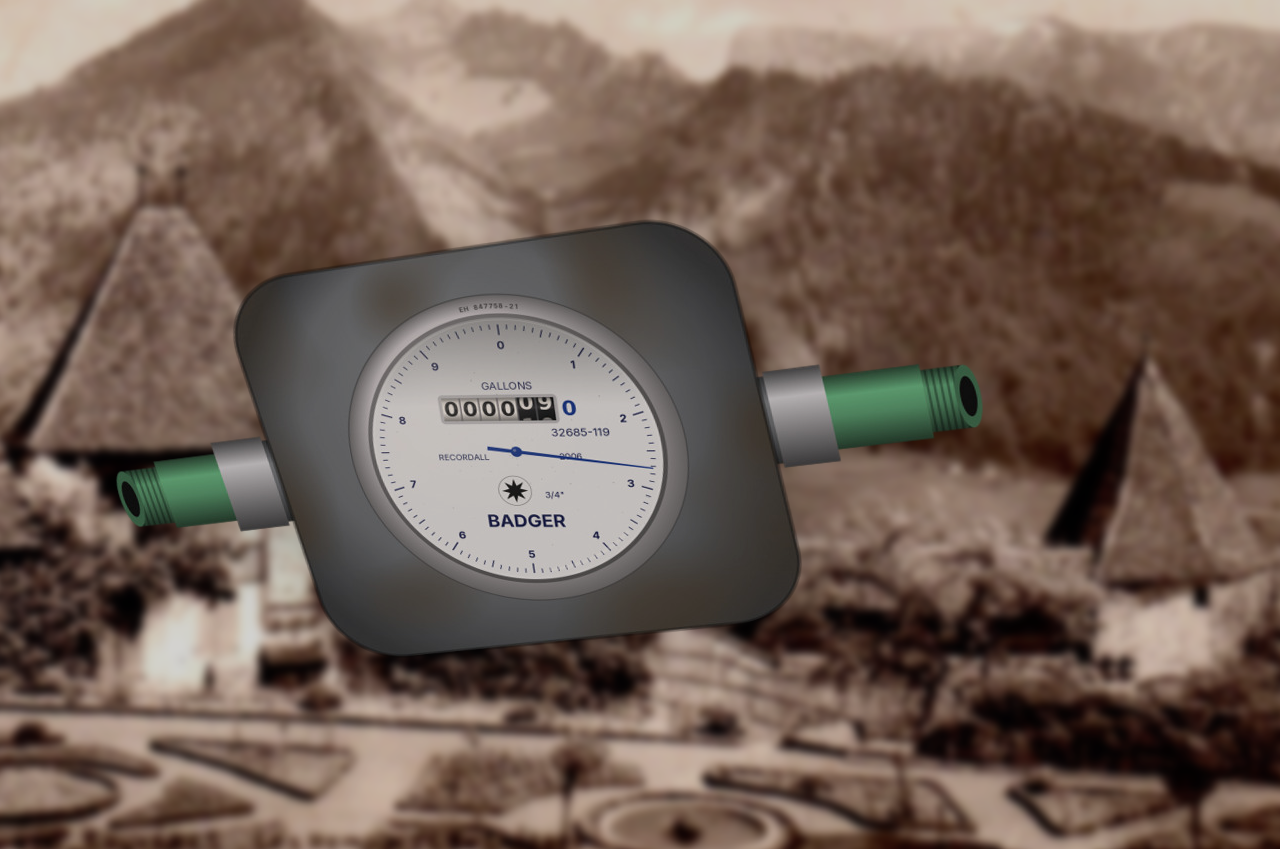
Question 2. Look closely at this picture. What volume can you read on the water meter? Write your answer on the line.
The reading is 92.7 gal
